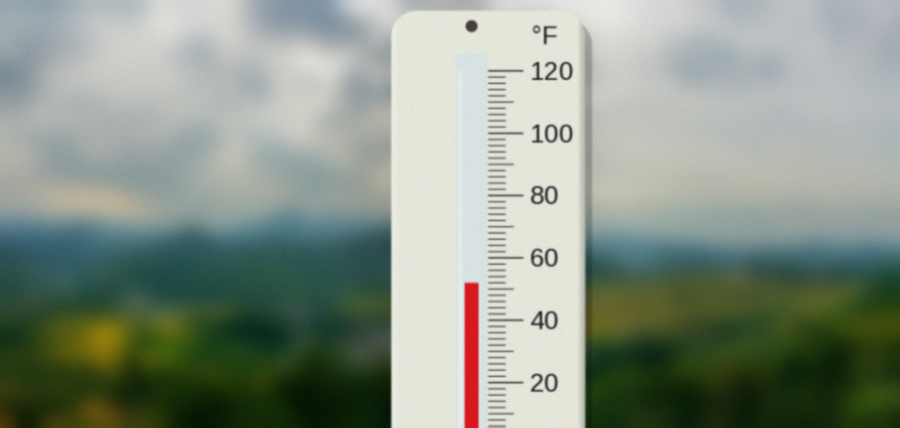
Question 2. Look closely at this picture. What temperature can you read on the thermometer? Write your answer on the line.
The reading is 52 °F
